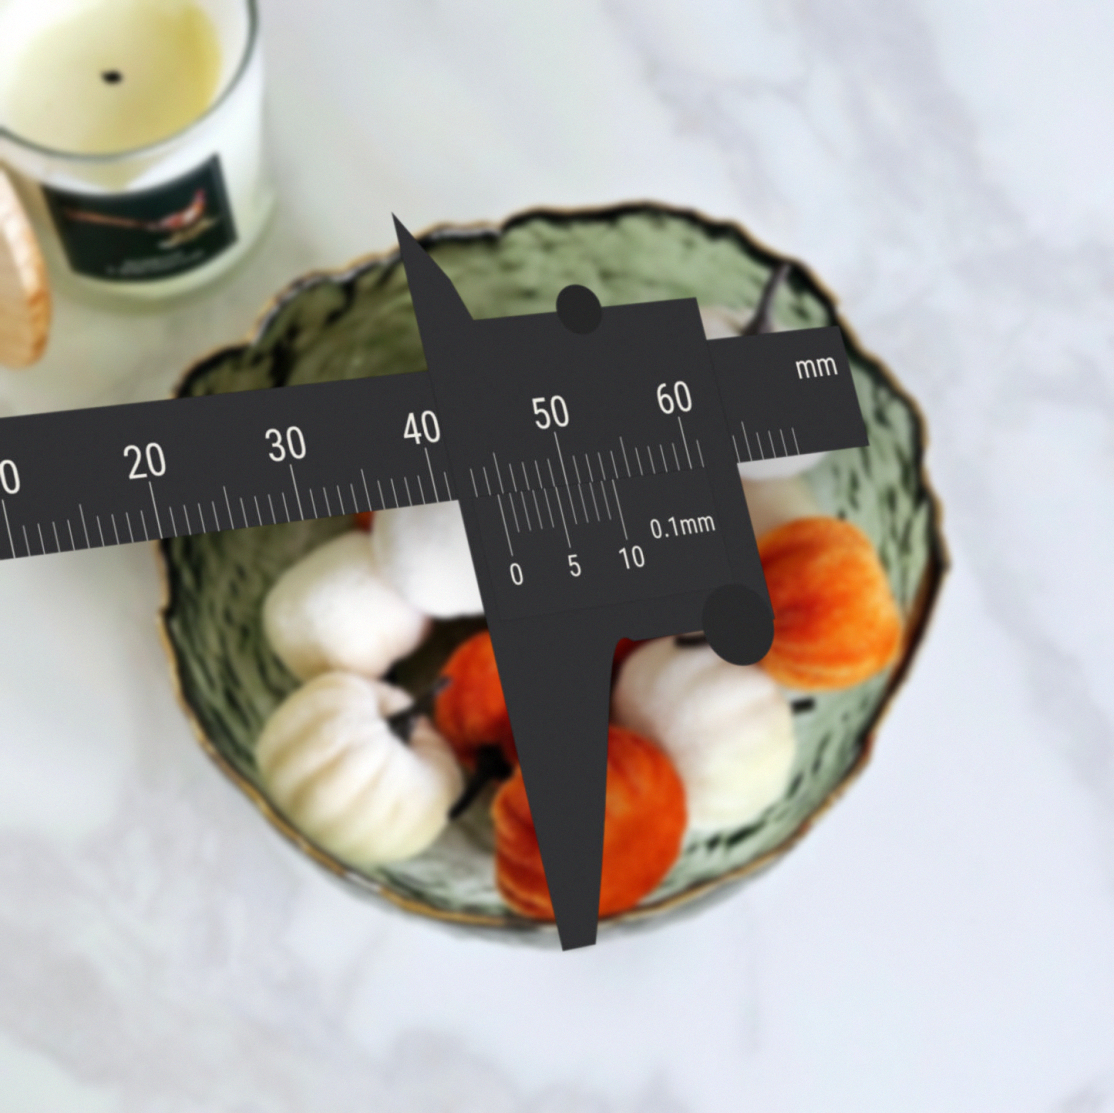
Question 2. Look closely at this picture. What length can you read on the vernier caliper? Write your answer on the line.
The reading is 44.6 mm
